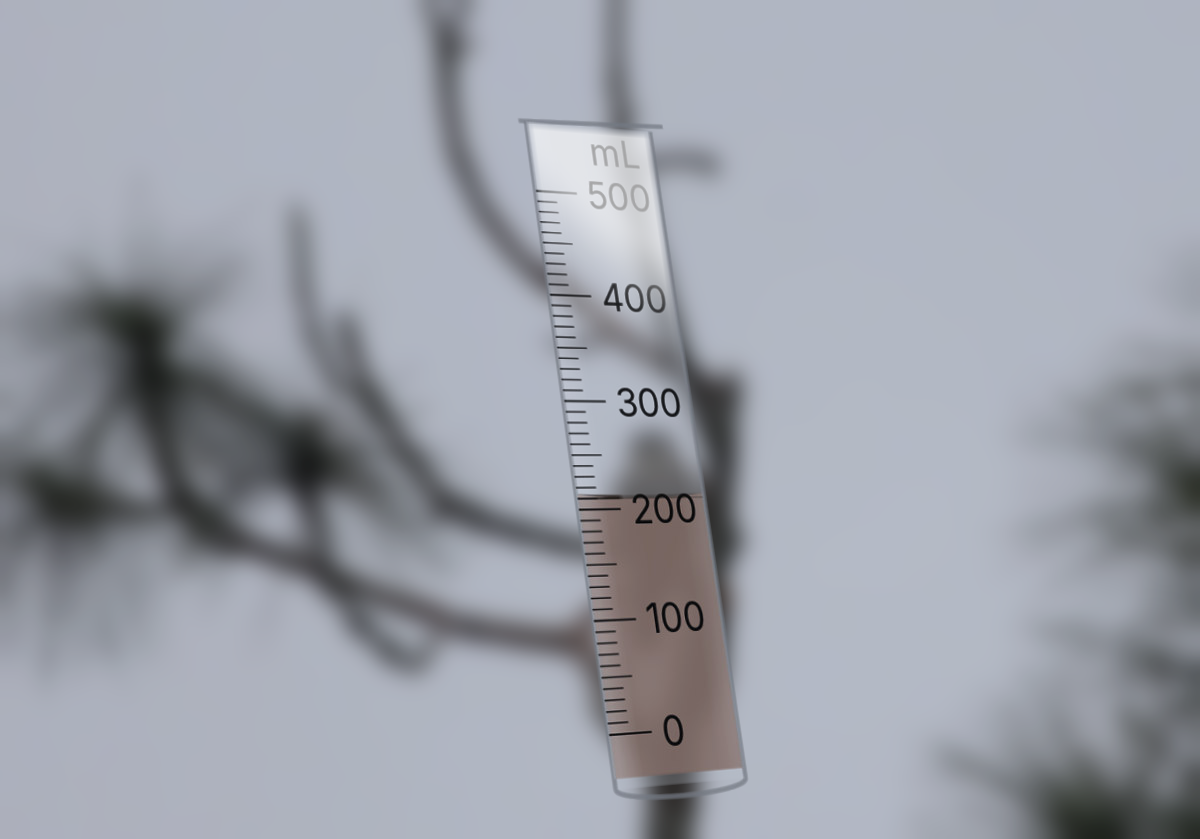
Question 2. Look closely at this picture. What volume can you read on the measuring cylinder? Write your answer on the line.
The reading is 210 mL
